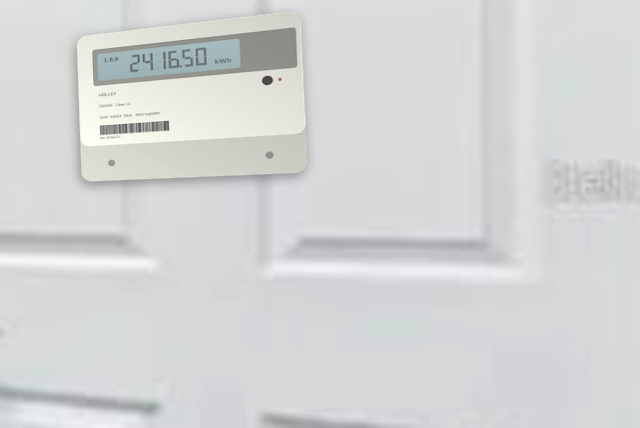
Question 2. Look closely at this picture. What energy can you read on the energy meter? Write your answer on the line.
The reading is 2416.50 kWh
